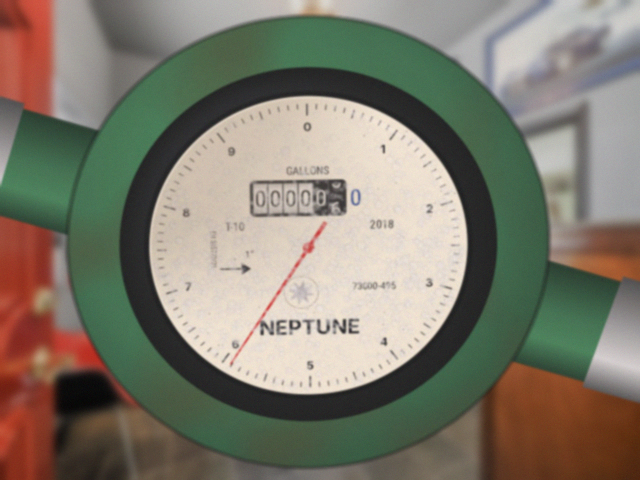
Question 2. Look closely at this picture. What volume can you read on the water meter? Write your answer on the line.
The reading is 55.9 gal
